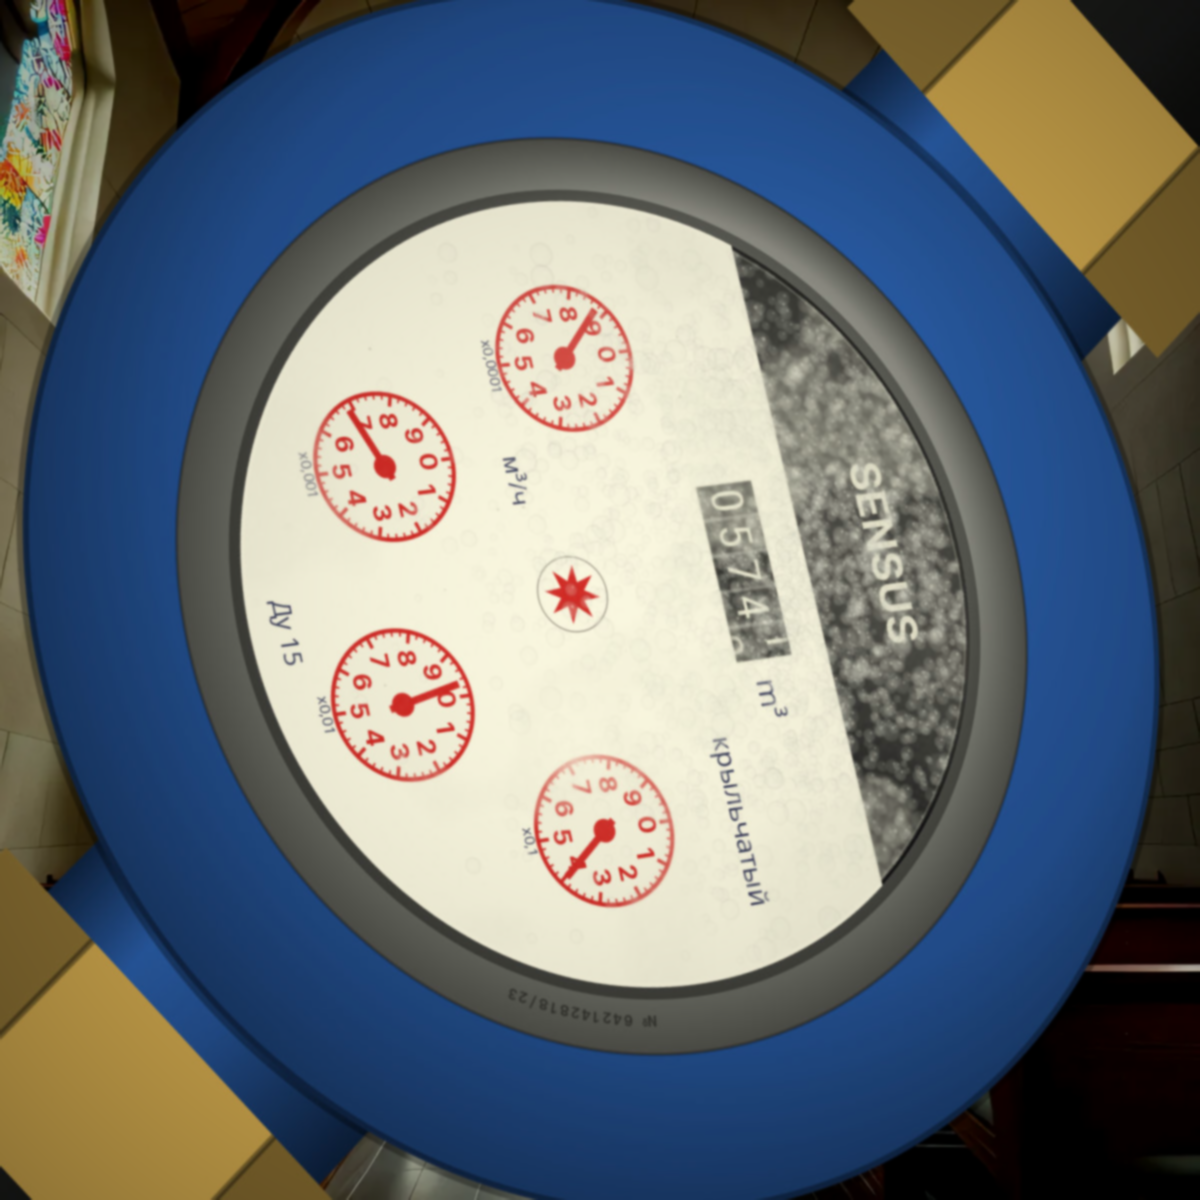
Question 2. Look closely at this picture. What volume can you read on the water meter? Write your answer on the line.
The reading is 5741.3968 m³
